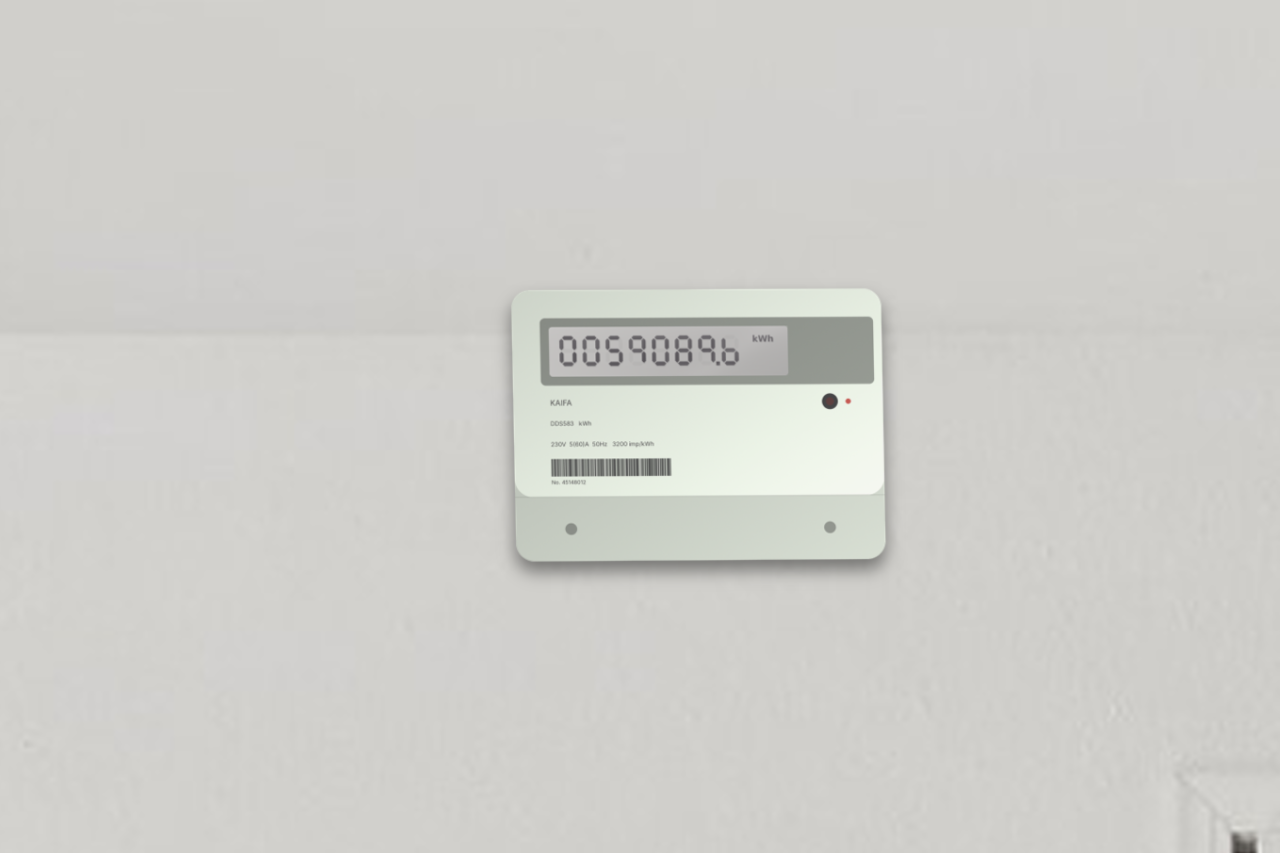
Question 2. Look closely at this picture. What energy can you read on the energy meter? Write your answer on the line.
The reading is 59089.6 kWh
